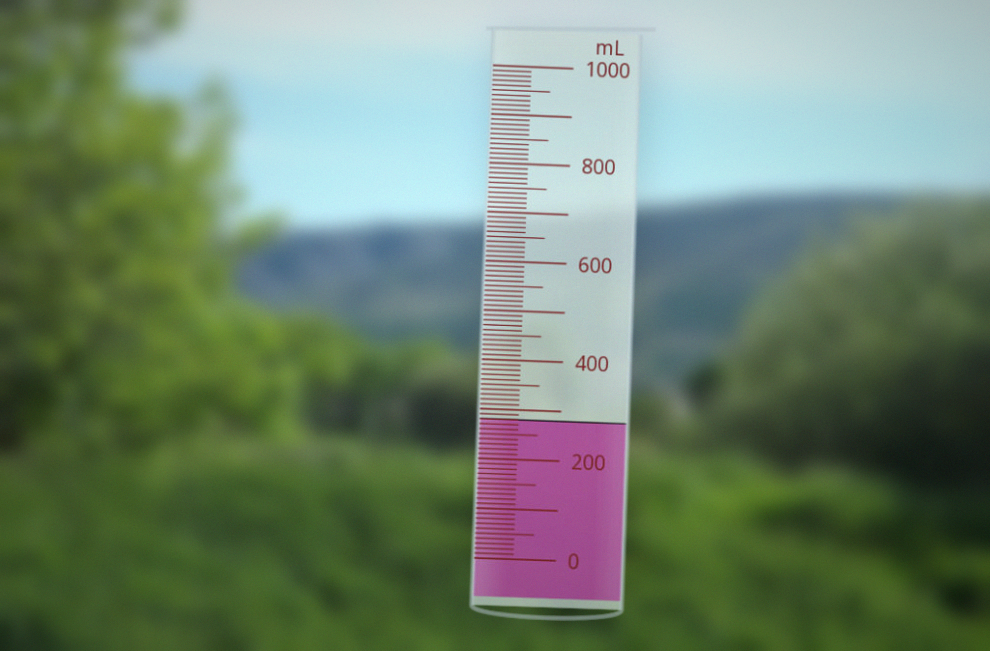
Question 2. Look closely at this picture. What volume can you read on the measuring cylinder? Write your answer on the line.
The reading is 280 mL
